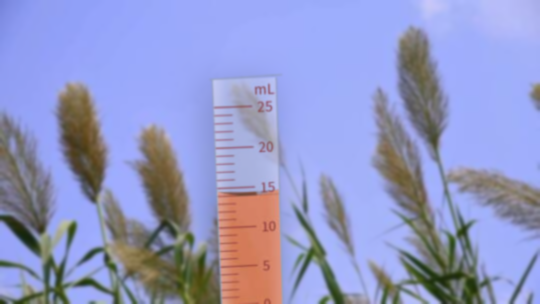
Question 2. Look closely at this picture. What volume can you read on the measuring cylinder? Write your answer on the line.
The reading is 14 mL
